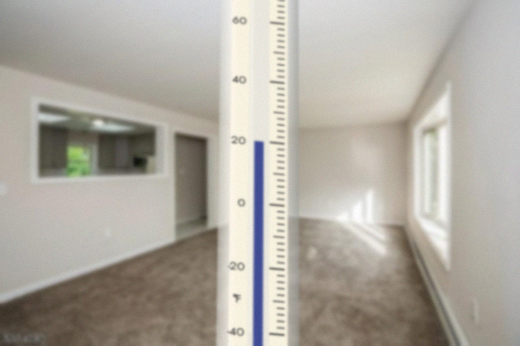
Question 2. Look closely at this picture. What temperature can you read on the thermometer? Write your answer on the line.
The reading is 20 °F
